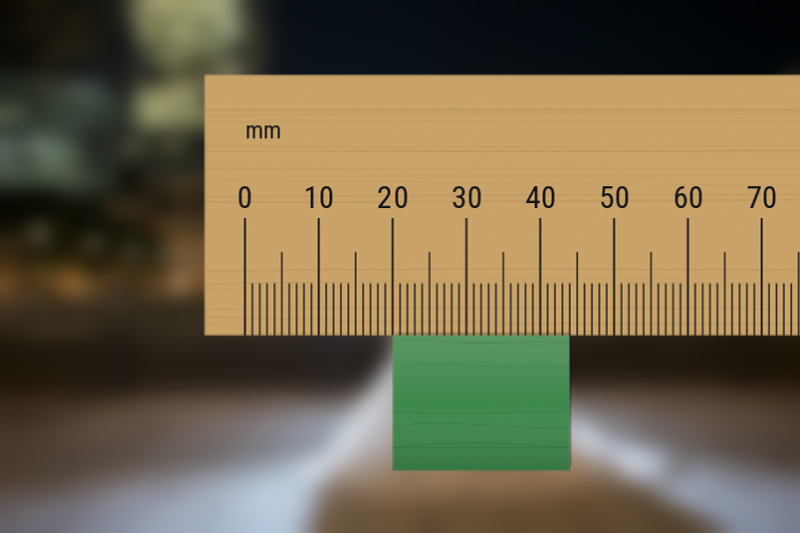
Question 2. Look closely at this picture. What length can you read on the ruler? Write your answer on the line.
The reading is 24 mm
